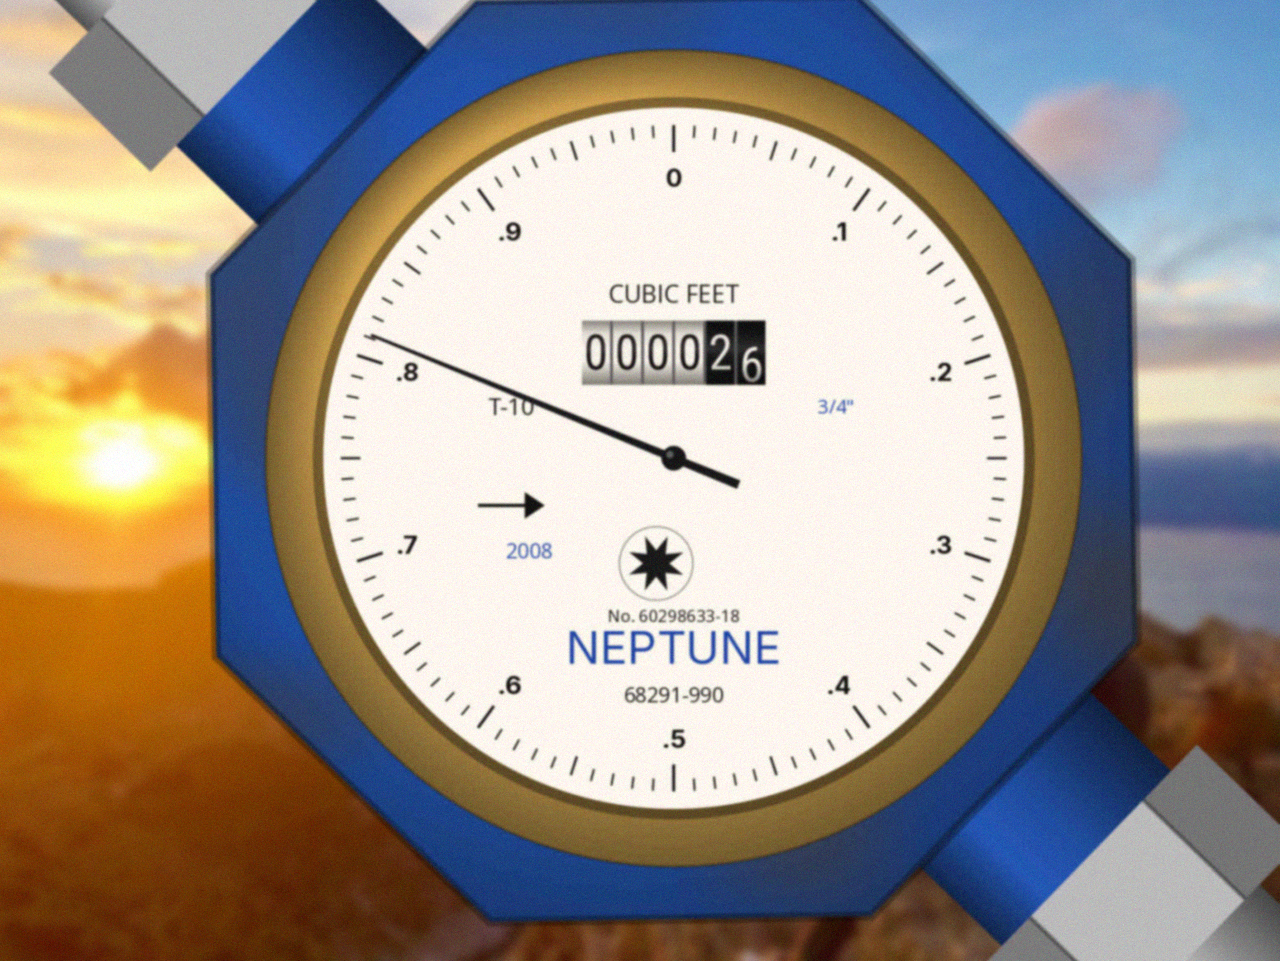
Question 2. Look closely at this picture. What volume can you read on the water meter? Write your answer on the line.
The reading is 25.81 ft³
